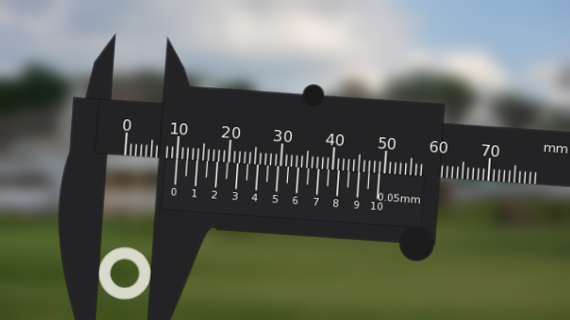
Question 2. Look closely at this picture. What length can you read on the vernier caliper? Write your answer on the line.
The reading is 10.0 mm
